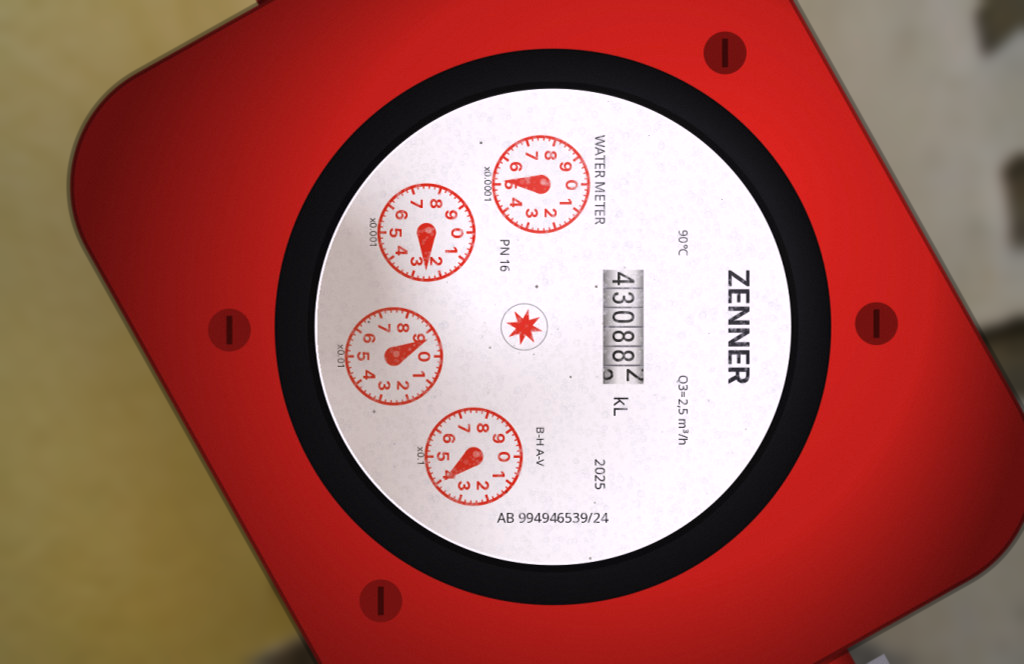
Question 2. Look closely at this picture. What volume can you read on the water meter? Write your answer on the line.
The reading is 430882.3925 kL
